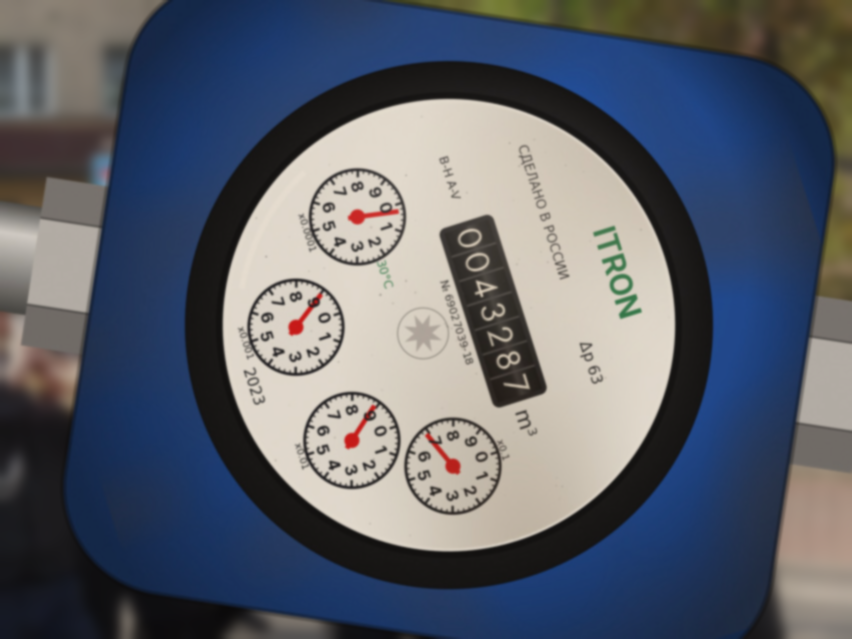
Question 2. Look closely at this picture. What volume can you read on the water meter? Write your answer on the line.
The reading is 43287.6890 m³
